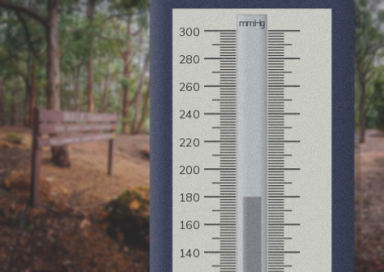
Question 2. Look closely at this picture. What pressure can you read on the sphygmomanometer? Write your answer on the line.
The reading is 180 mmHg
